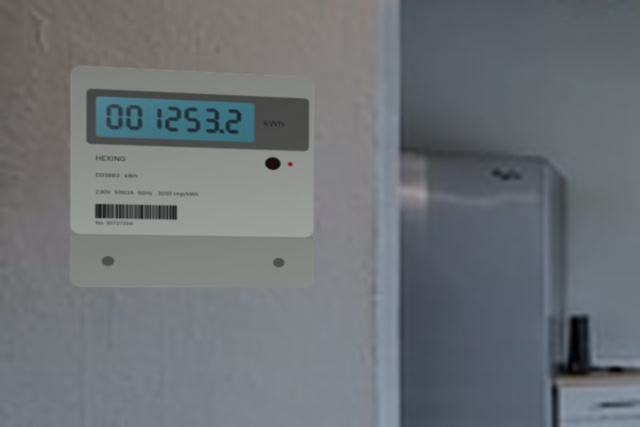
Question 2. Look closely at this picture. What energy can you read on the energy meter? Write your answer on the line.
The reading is 1253.2 kWh
